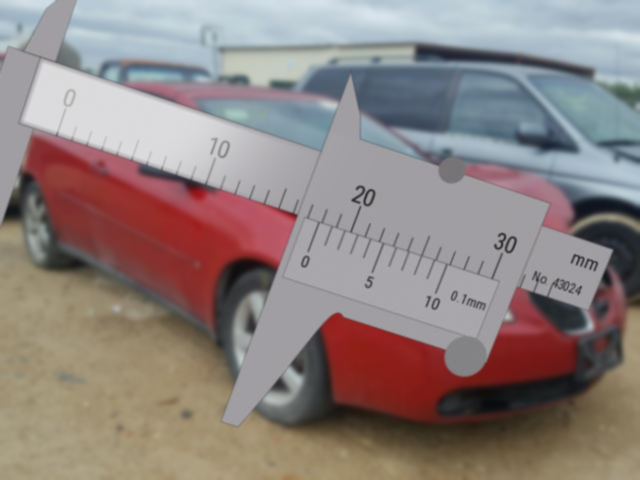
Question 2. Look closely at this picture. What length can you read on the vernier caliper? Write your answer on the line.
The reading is 17.8 mm
